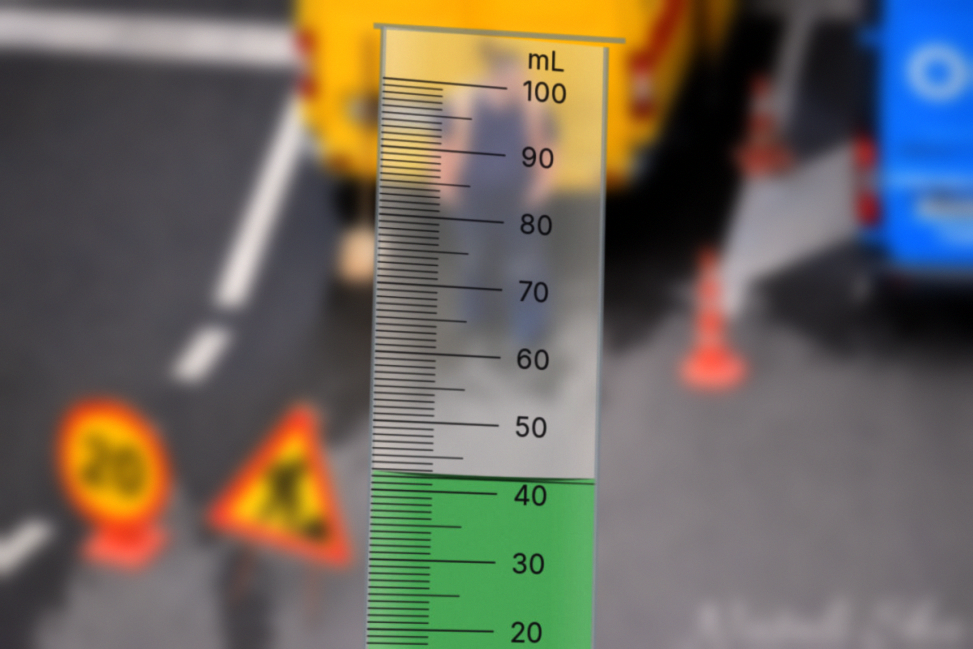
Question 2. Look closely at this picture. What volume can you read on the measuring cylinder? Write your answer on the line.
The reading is 42 mL
